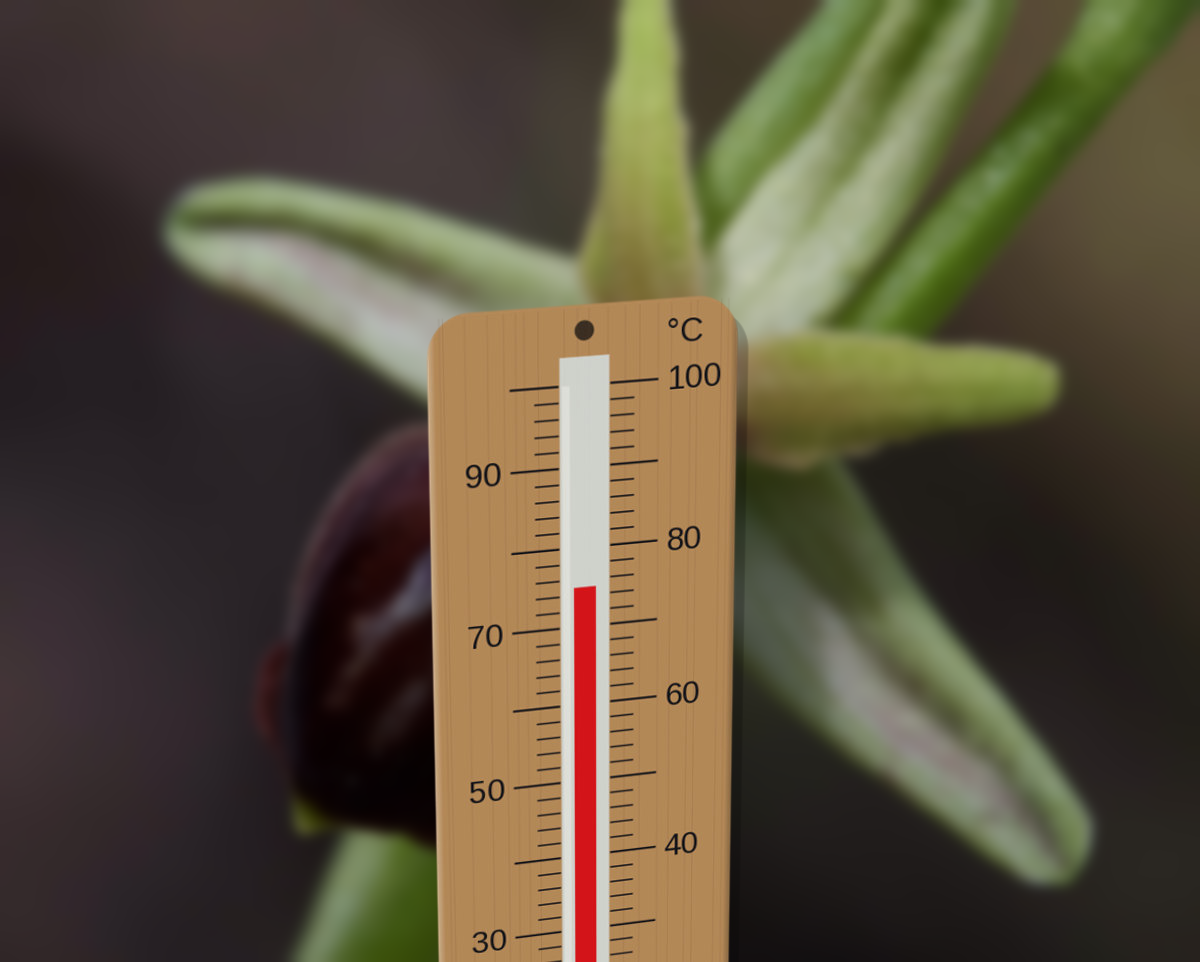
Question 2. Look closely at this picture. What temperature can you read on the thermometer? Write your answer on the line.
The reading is 75 °C
